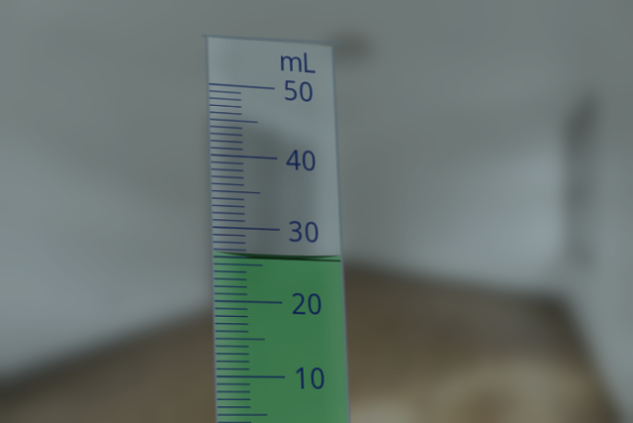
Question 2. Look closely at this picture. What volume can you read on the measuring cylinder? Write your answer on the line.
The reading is 26 mL
